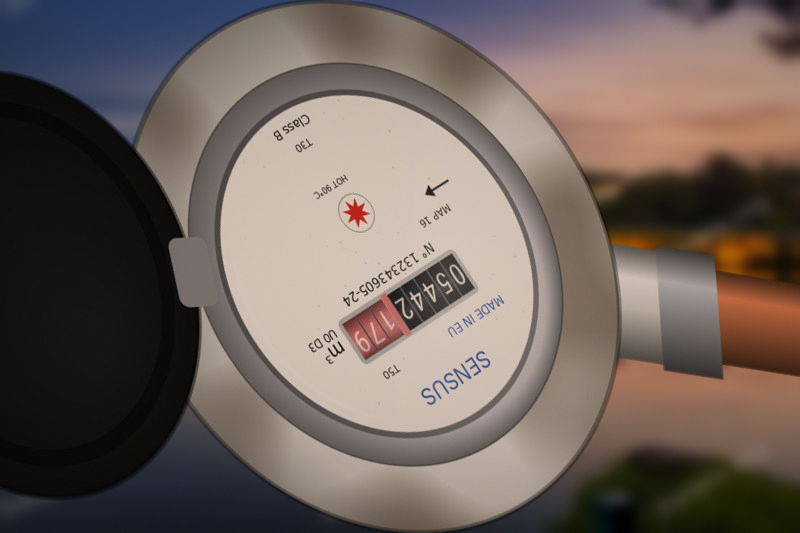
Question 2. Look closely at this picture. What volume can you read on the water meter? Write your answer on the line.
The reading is 5442.179 m³
